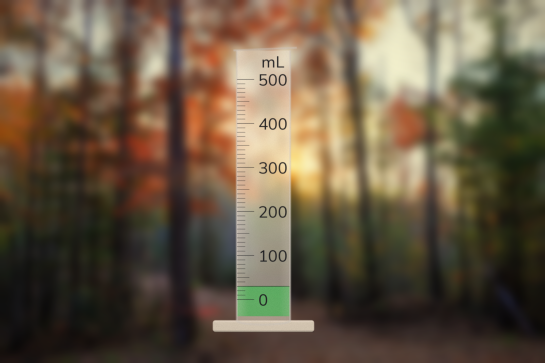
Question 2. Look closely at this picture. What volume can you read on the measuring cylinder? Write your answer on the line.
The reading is 30 mL
